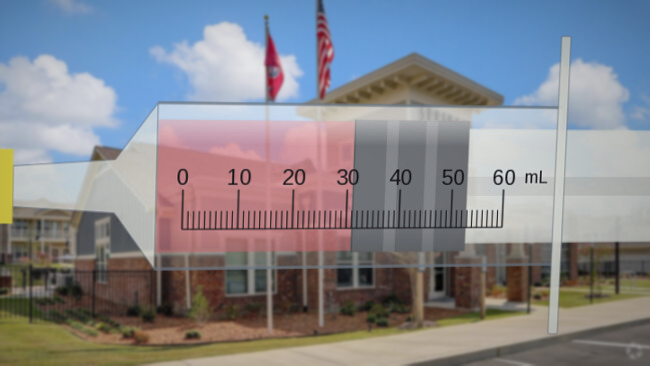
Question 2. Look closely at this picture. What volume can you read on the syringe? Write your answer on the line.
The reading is 31 mL
